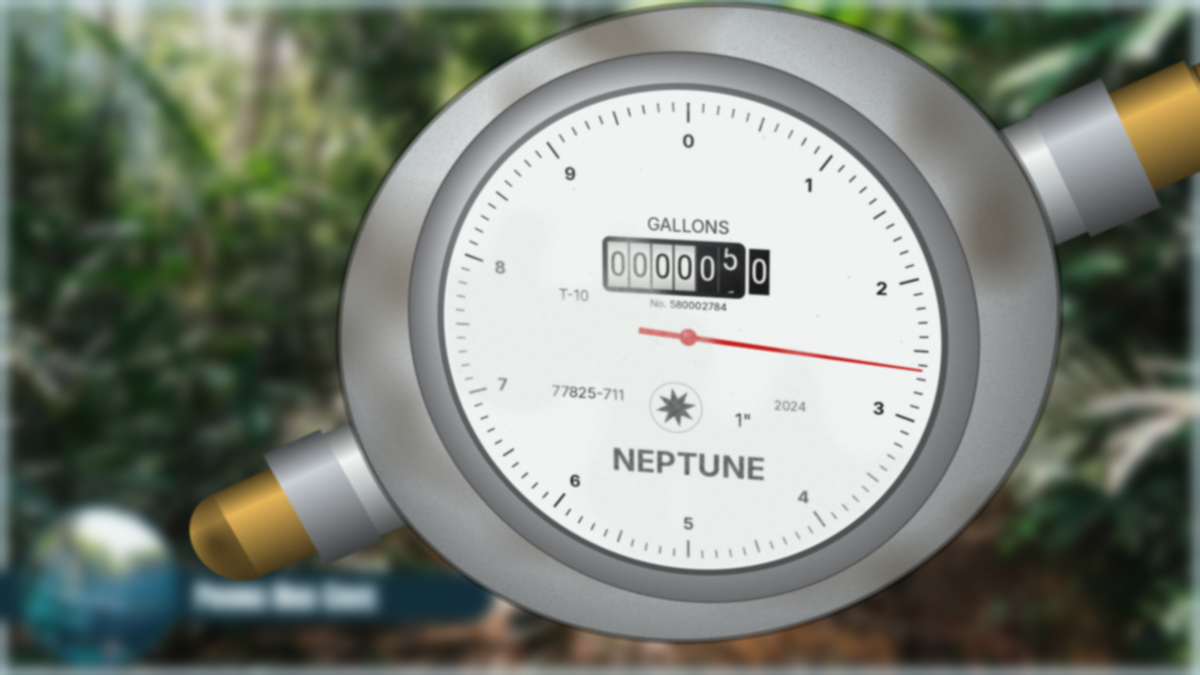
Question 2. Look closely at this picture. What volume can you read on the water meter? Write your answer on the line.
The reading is 52.6 gal
